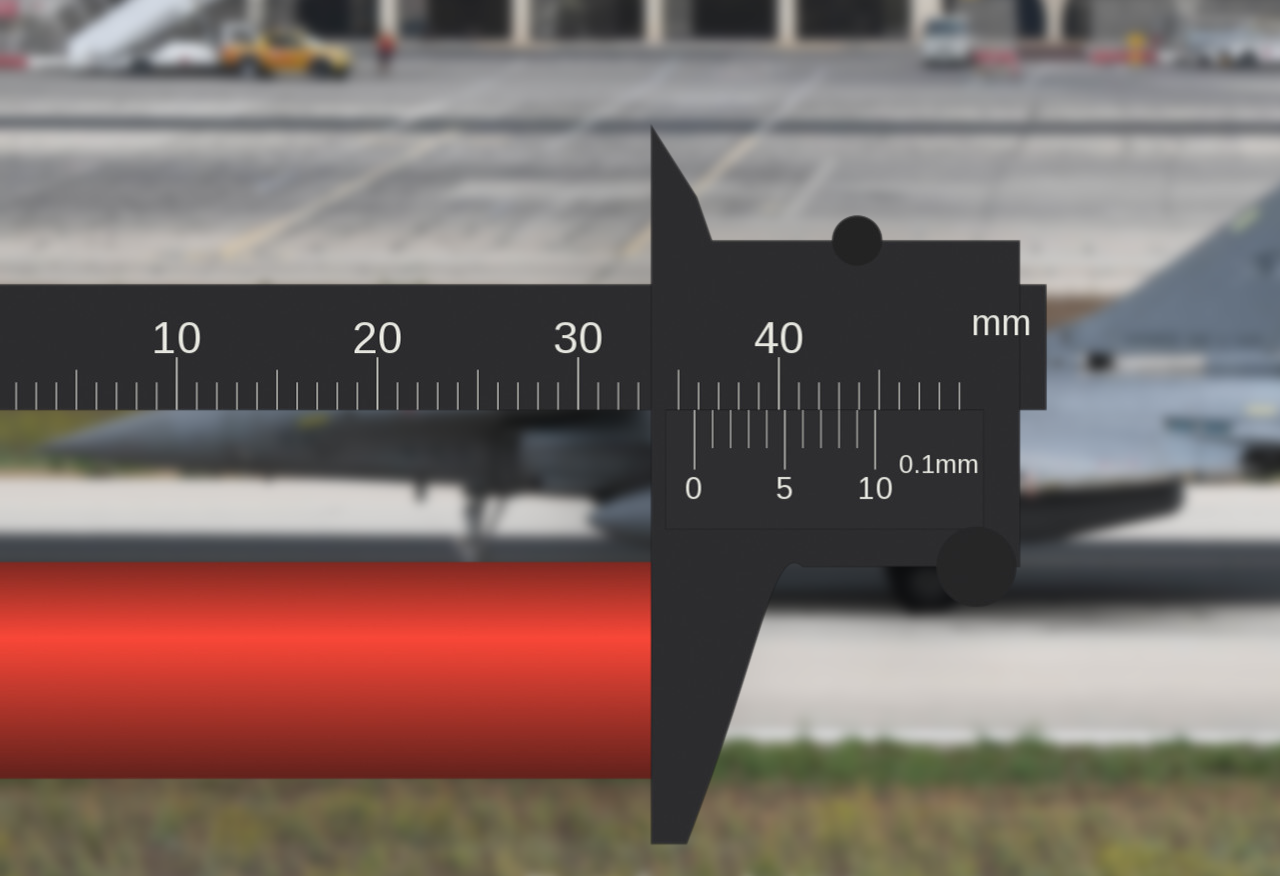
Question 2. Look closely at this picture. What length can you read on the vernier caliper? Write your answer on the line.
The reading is 35.8 mm
